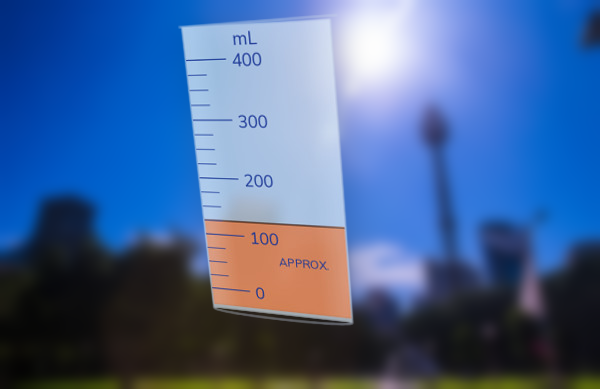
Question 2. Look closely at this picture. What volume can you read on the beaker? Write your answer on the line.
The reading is 125 mL
